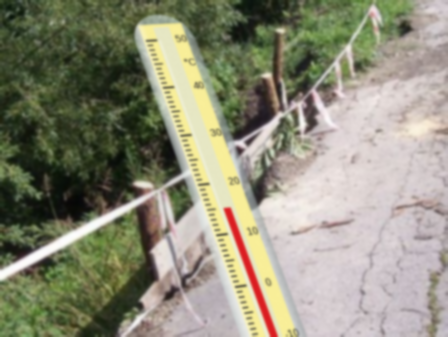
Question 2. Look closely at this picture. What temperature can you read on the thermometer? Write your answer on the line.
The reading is 15 °C
